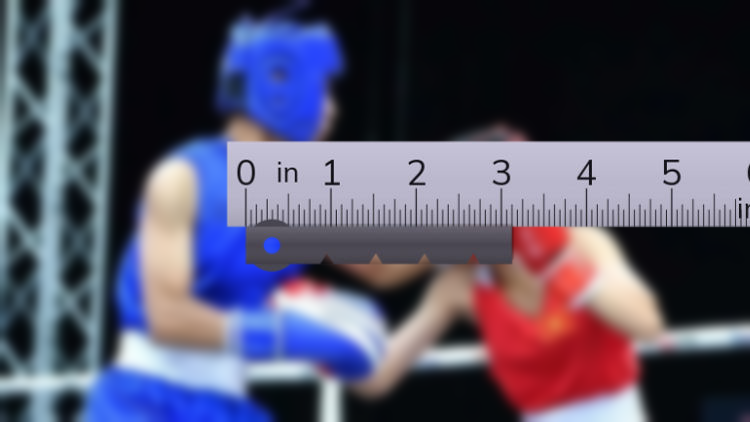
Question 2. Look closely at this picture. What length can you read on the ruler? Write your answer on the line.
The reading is 3.125 in
